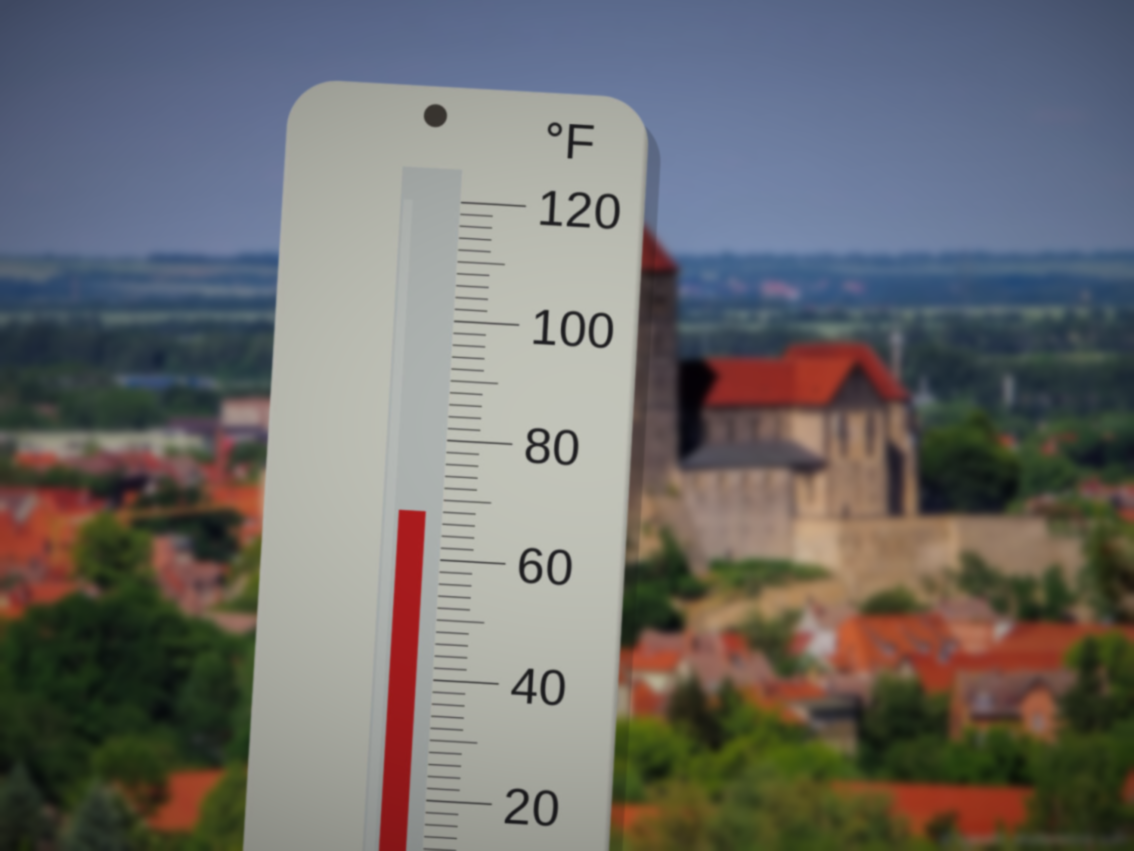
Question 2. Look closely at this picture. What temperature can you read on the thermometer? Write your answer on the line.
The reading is 68 °F
